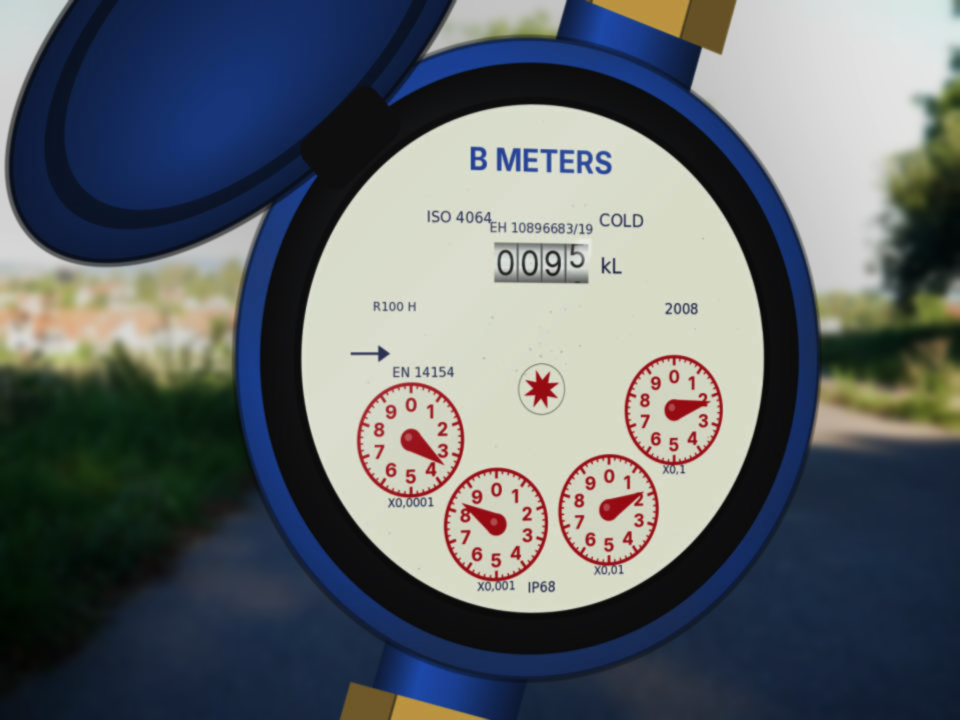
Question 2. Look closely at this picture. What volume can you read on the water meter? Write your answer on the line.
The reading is 95.2183 kL
